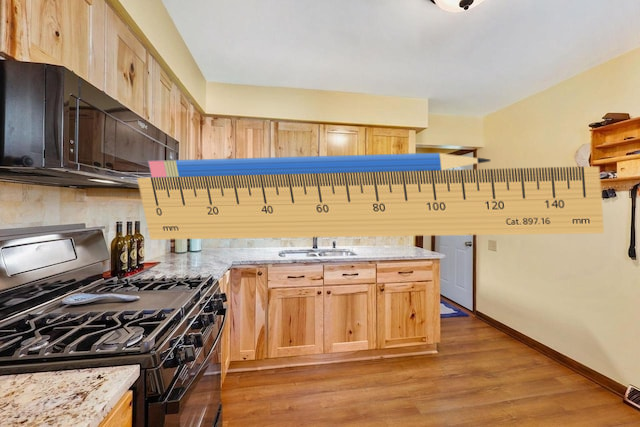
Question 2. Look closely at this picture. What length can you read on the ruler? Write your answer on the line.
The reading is 120 mm
